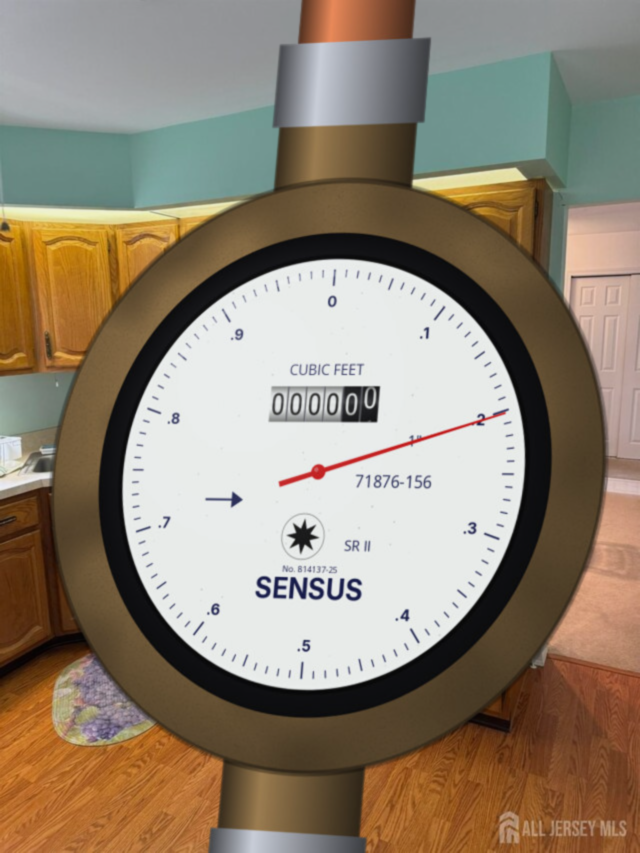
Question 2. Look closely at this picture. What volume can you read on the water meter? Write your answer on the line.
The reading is 0.20 ft³
